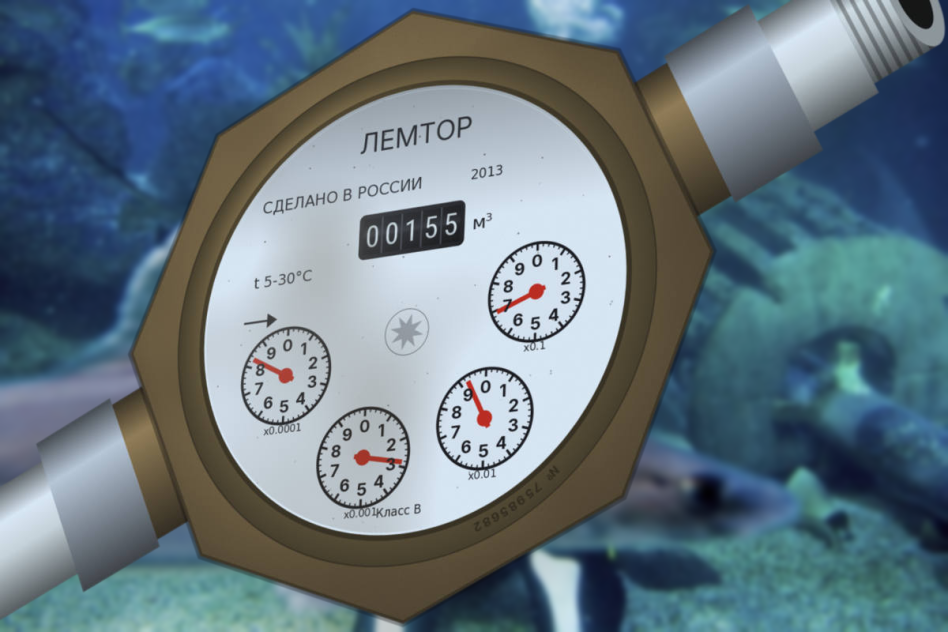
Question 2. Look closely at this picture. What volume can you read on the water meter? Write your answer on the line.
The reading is 155.6928 m³
